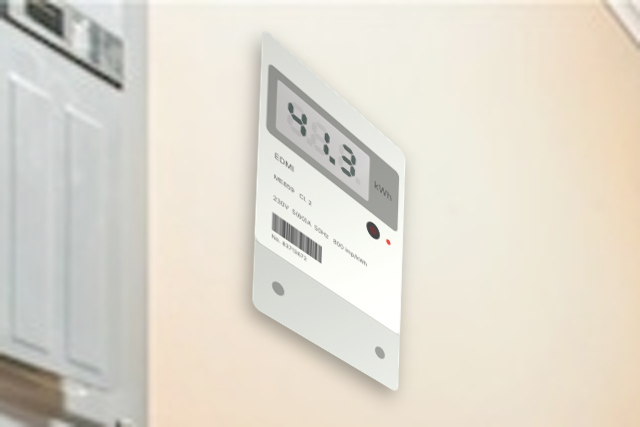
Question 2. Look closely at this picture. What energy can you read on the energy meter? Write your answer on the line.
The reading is 41.3 kWh
